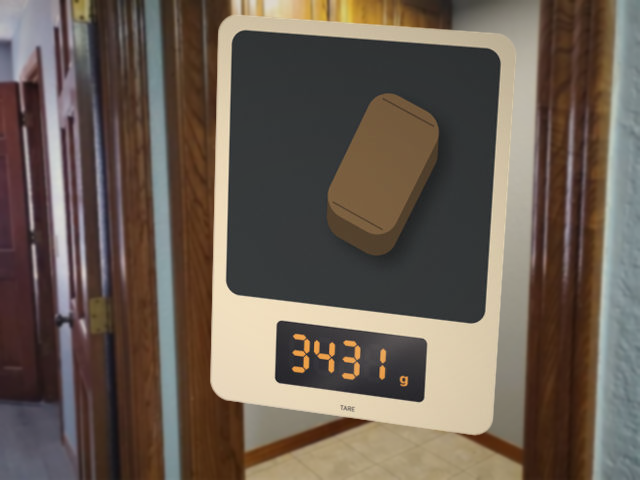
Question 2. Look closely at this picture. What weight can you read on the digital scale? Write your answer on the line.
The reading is 3431 g
